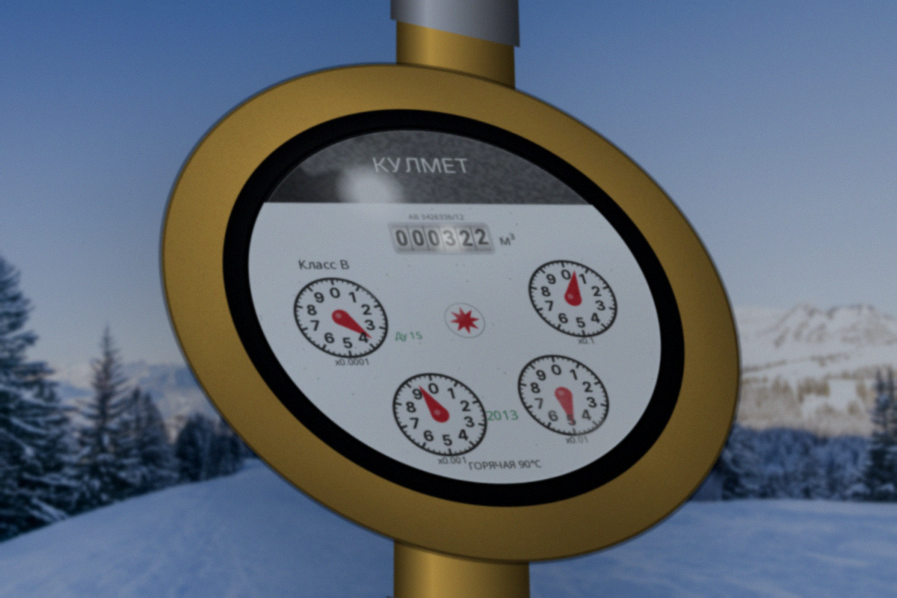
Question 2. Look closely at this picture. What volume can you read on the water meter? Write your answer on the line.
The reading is 322.0493 m³
